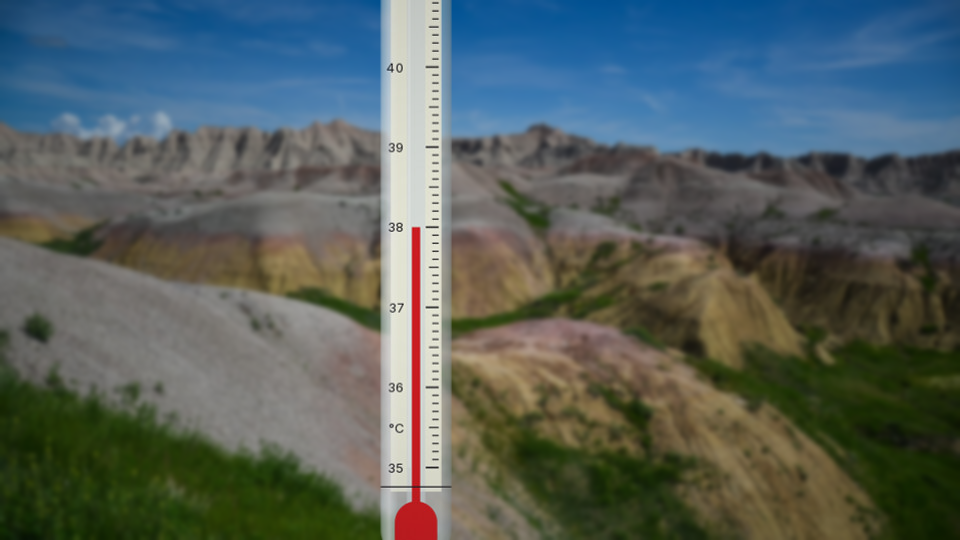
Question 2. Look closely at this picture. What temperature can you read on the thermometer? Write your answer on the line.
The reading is 38 °C
